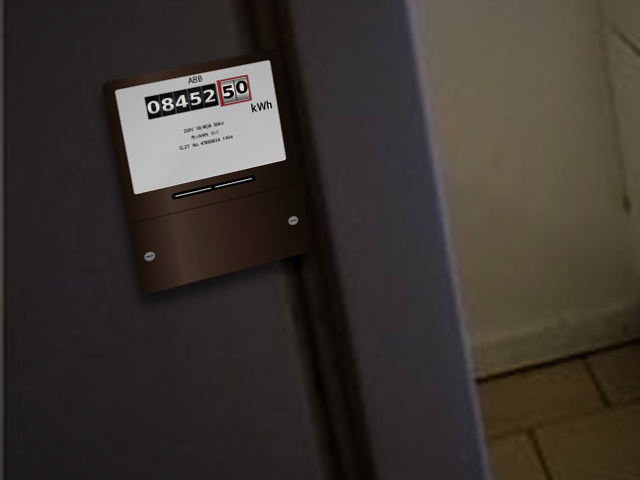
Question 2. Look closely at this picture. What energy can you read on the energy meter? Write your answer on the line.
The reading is 8452.50 kWh
